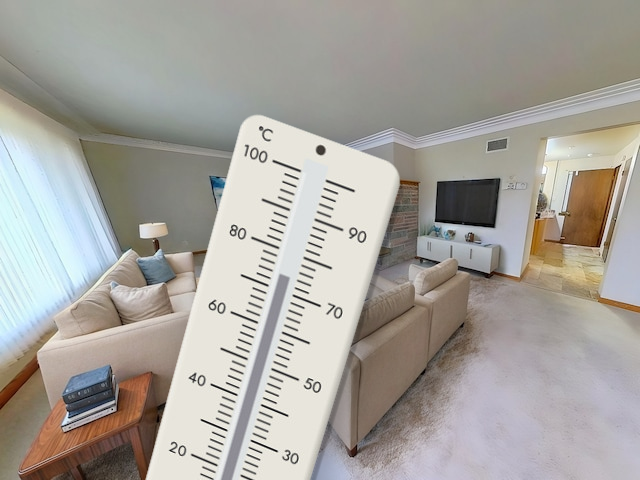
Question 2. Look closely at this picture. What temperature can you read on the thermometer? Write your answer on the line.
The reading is 74 °C
